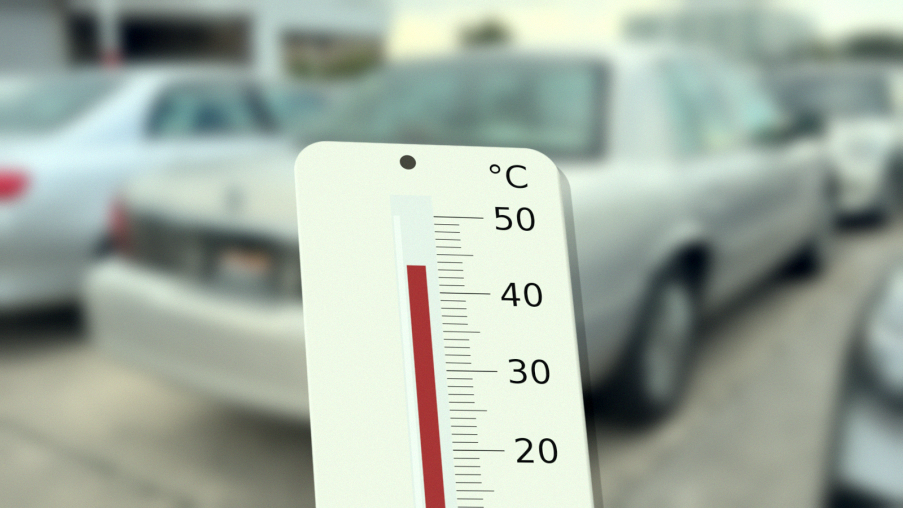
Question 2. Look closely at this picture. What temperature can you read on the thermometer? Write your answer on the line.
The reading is 43.5 °C
